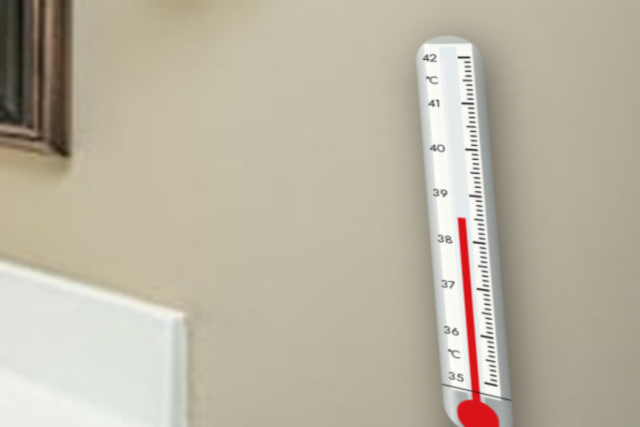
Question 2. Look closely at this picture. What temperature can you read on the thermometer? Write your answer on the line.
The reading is 38.5 °C
